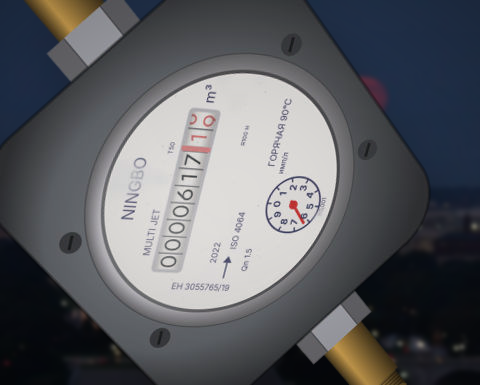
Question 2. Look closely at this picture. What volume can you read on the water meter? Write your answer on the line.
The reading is 617.186 m³
